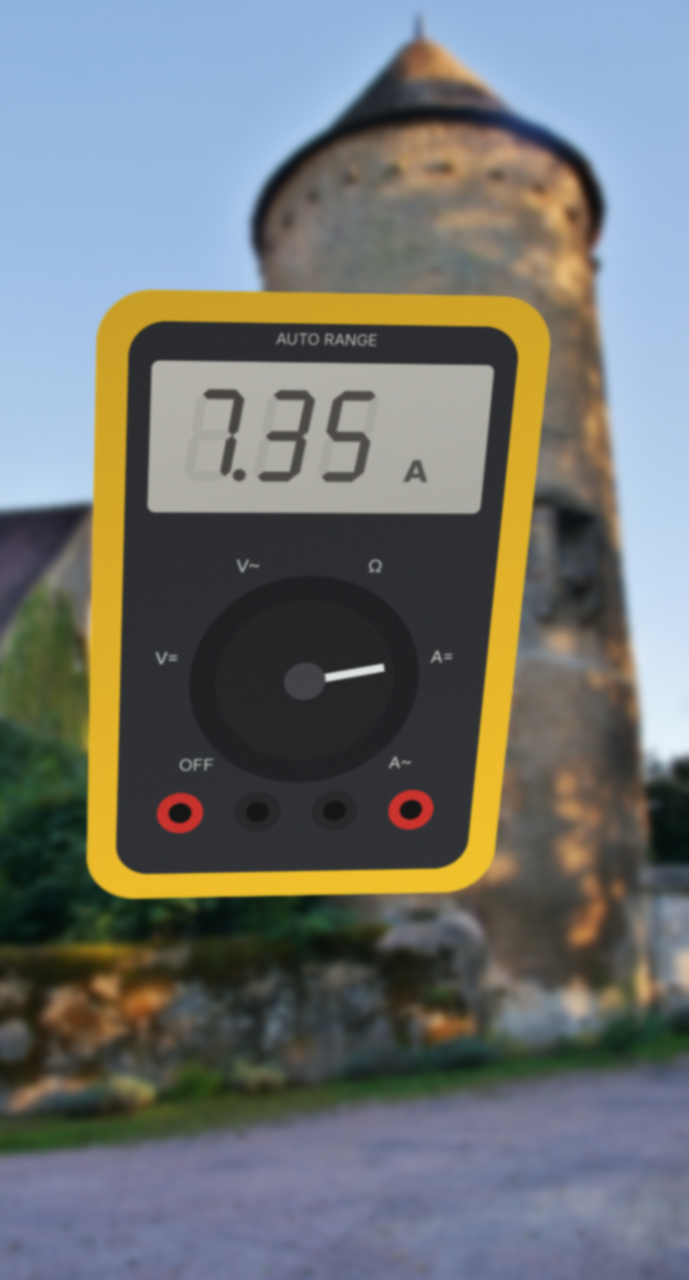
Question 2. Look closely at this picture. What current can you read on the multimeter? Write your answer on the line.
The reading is 7.35 A
